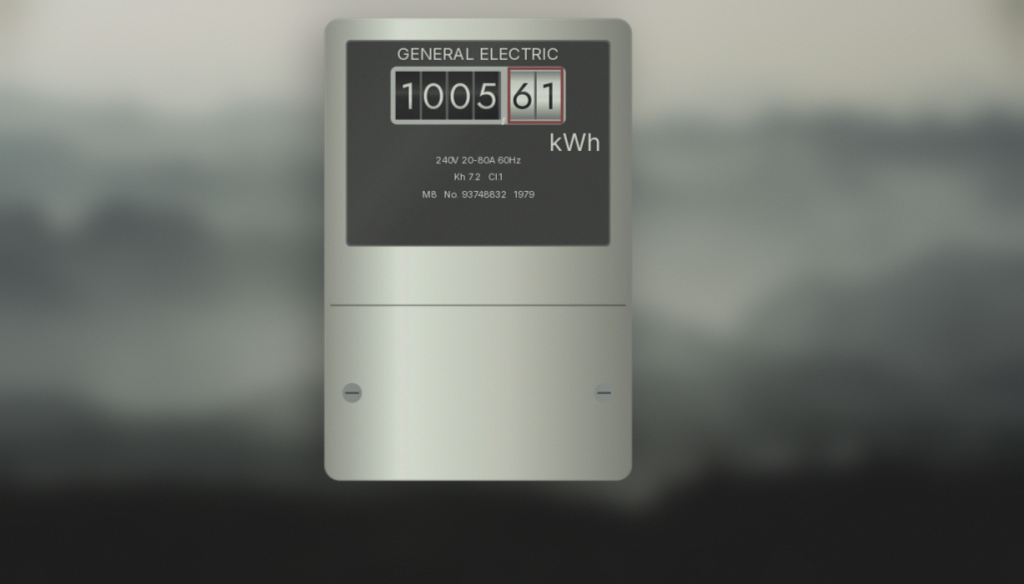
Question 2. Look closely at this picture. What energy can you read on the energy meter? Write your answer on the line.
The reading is 1005.61 kWh
